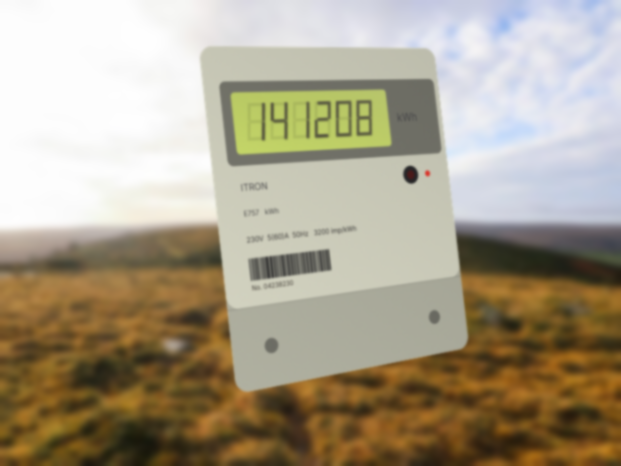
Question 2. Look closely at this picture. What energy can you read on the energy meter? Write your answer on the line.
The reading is 141208 kWh
